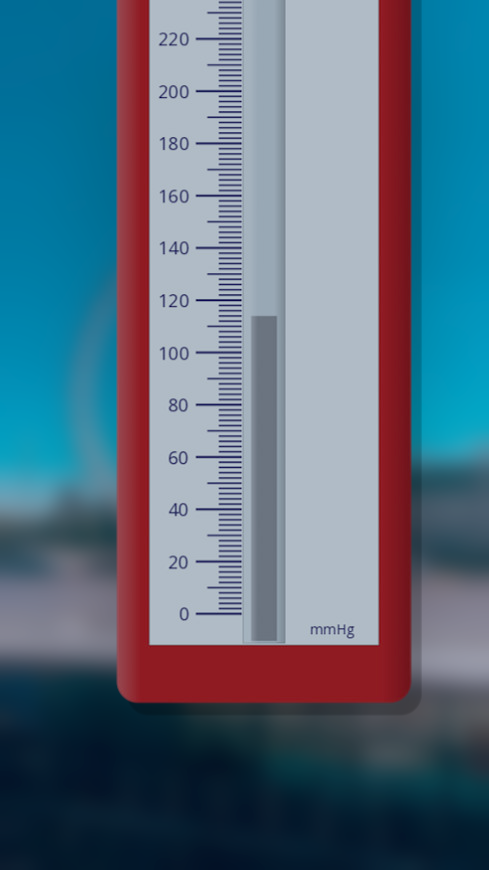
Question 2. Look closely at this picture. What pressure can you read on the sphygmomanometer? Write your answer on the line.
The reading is 114 mmHg
